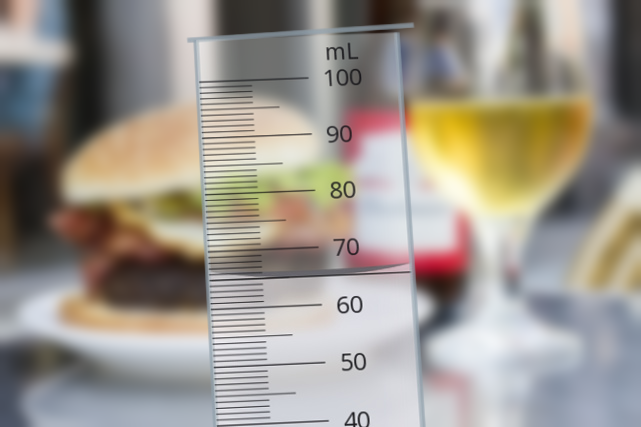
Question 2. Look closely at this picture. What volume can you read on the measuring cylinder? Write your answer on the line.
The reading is 65 mL
